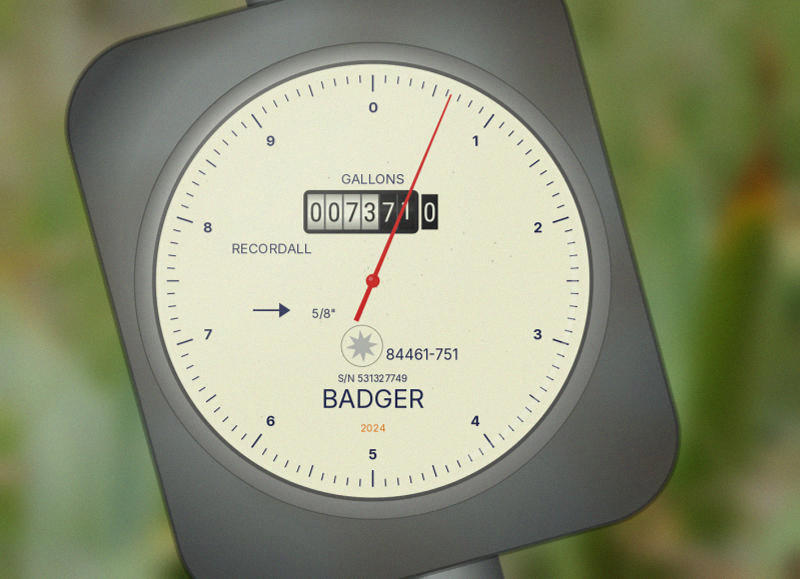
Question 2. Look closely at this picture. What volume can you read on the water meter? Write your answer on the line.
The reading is 73710.6 gal
